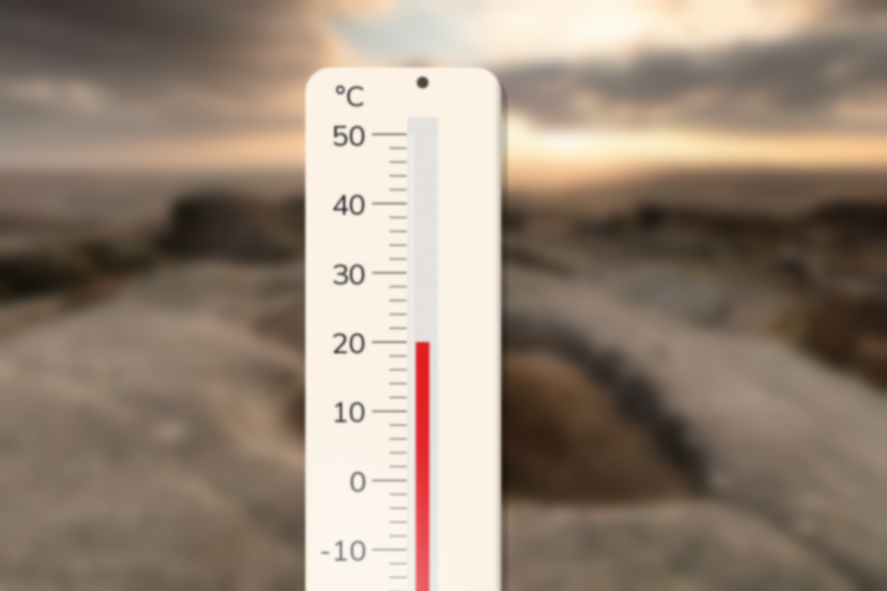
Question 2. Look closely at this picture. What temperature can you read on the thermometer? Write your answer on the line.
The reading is 20 °C
